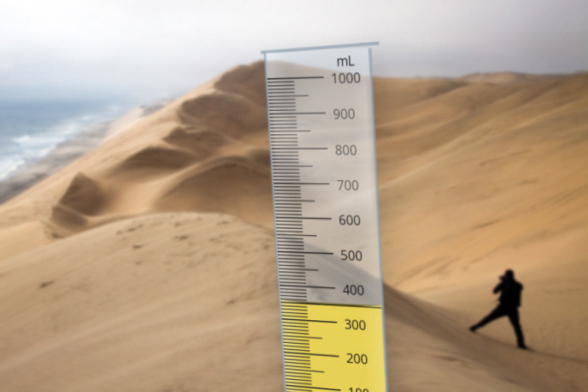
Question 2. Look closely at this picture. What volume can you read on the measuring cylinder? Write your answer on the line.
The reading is 350 mL
